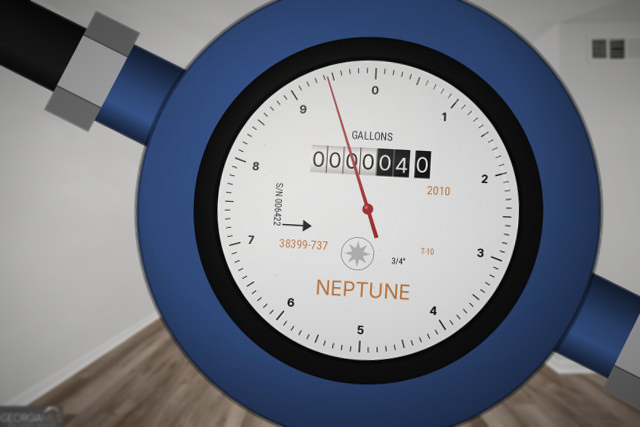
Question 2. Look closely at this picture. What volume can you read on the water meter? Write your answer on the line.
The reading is 39.4 gal
